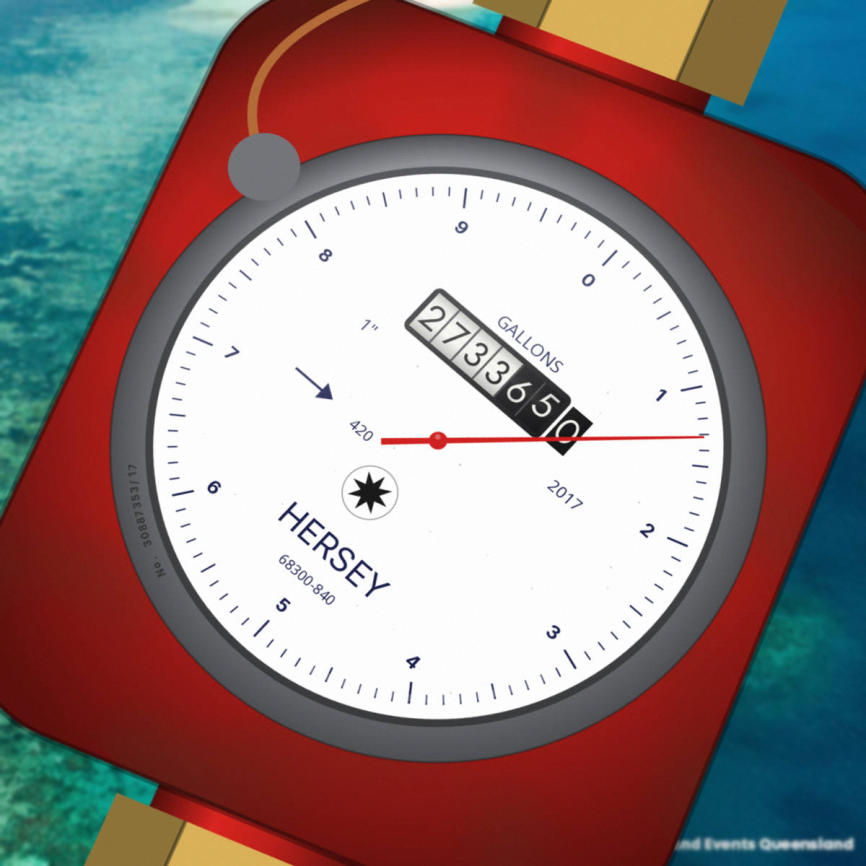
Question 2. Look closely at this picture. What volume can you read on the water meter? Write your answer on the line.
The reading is 2733651.3 gal
